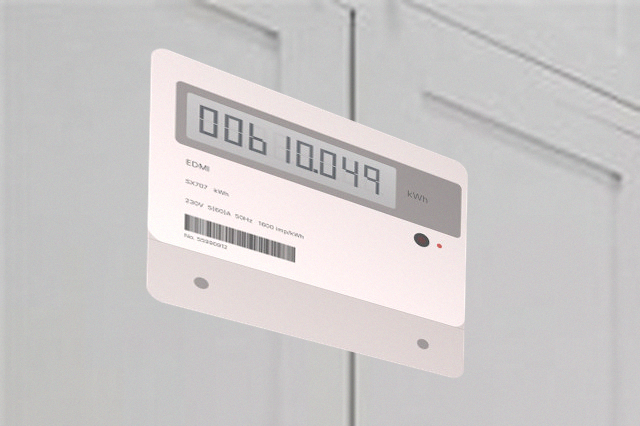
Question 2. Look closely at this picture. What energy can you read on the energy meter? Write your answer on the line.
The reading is 610.049 kWh
